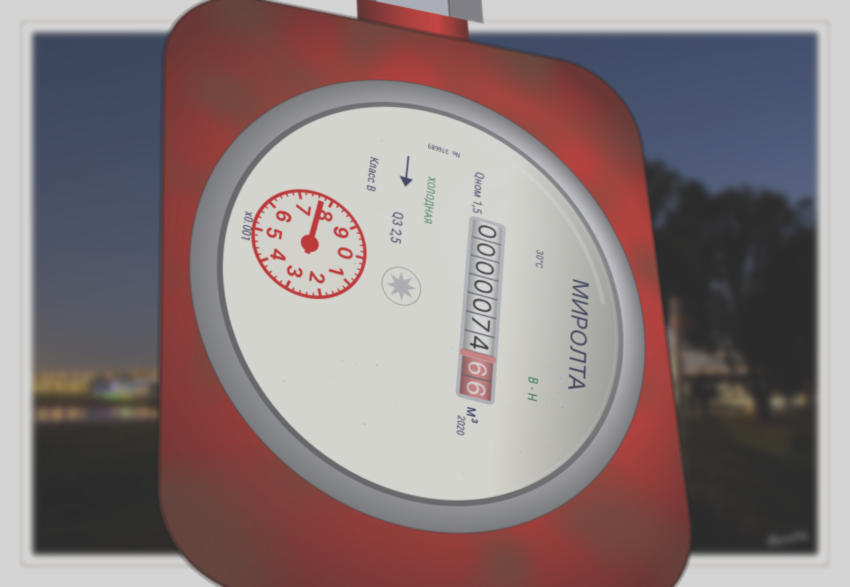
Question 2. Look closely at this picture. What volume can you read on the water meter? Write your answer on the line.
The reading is 74.667 m³
